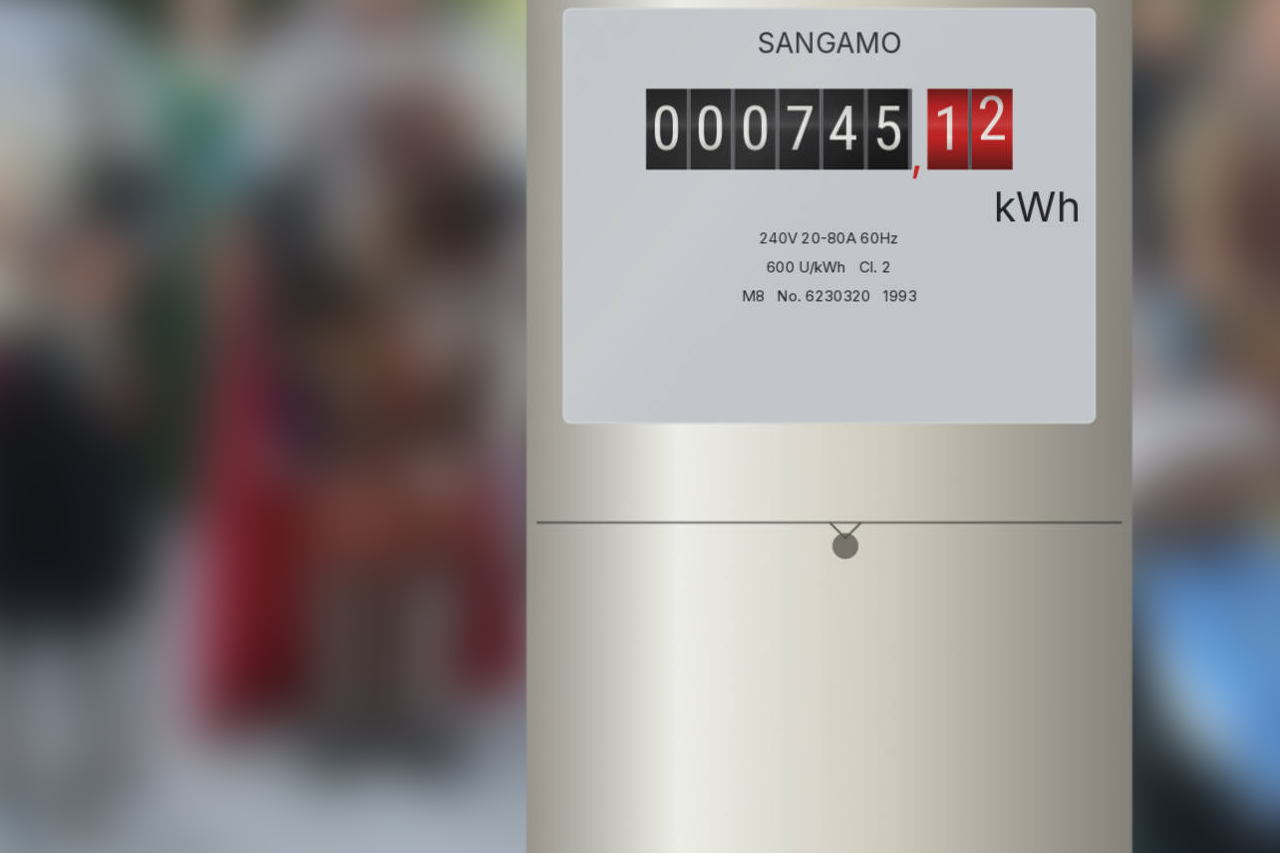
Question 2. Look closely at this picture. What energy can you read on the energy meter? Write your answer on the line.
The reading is 745.12 kWh
